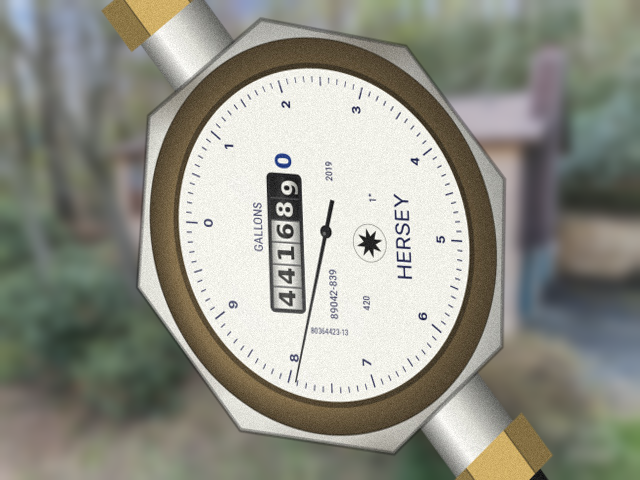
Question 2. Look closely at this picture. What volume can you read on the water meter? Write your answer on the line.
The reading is 4416887.9 gal
